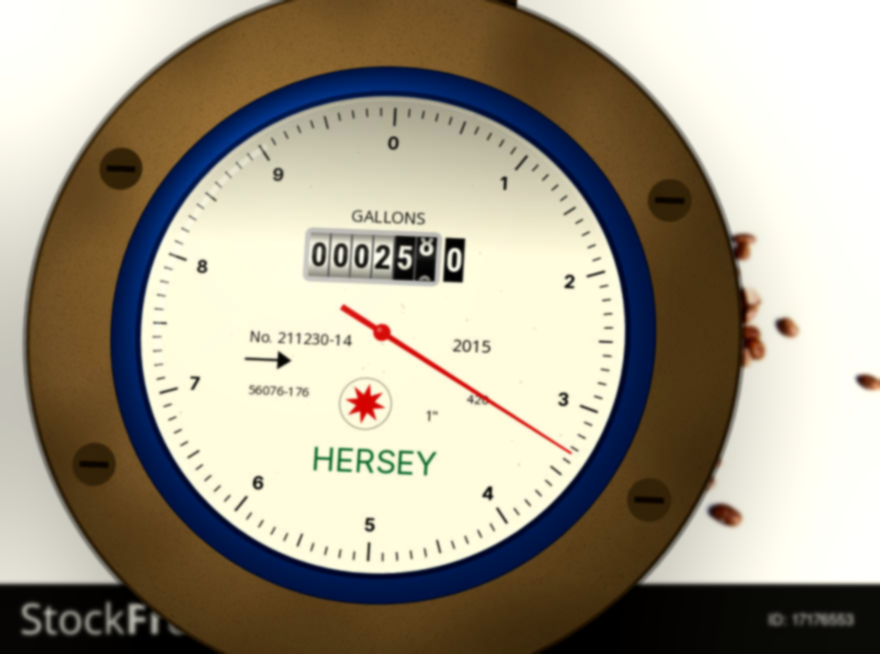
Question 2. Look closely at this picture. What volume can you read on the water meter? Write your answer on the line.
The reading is 2583.3 gal
